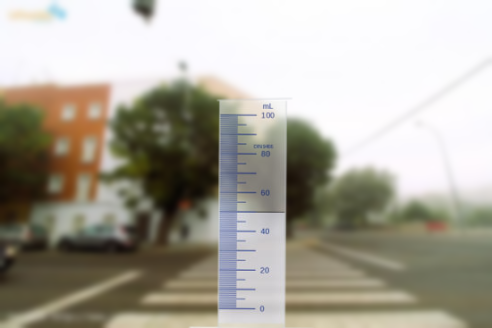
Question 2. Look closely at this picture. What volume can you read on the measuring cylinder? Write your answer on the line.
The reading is 50 mL
